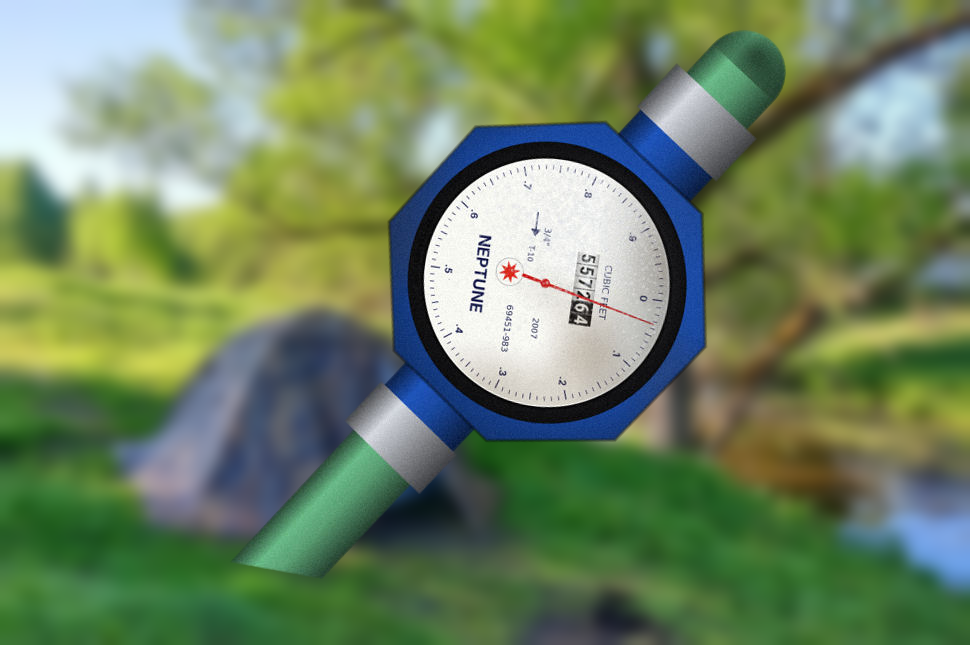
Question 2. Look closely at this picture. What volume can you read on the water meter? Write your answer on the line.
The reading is 557264.03 ft³
